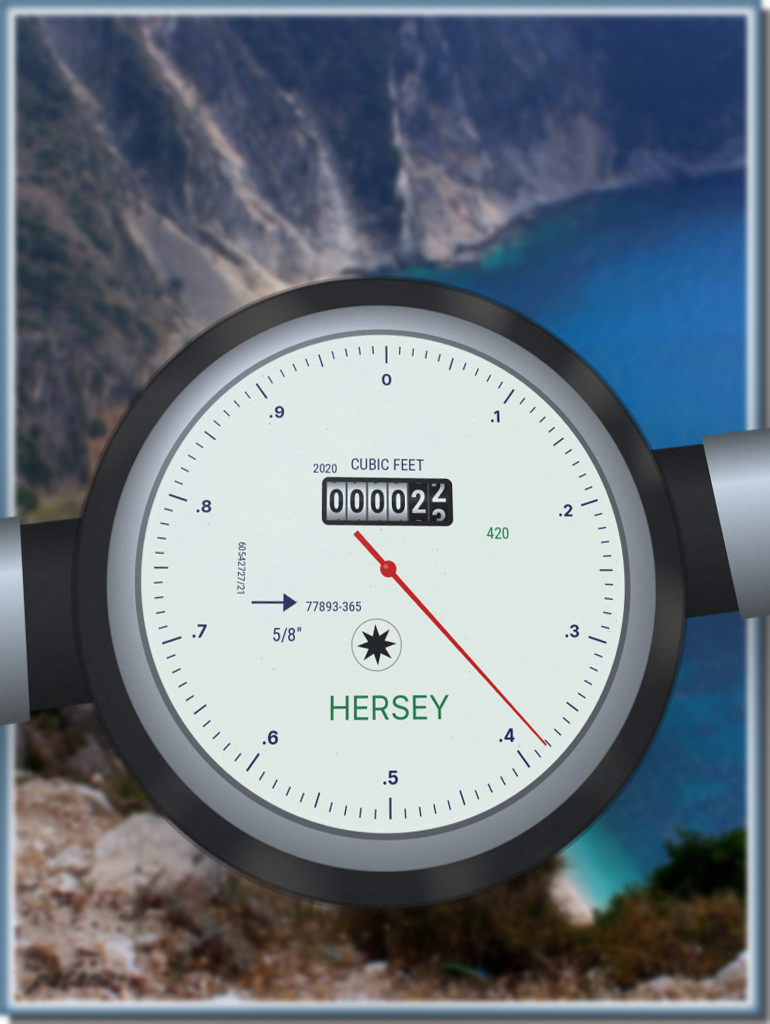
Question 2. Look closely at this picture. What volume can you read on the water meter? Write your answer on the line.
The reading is 22.38 ft³
